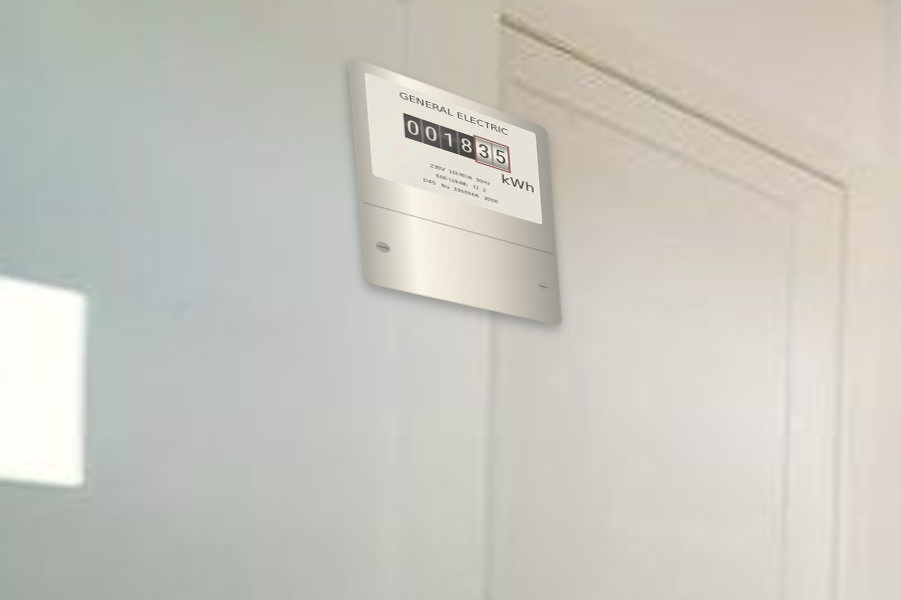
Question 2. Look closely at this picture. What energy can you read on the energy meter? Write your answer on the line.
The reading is 18.35 kWh
